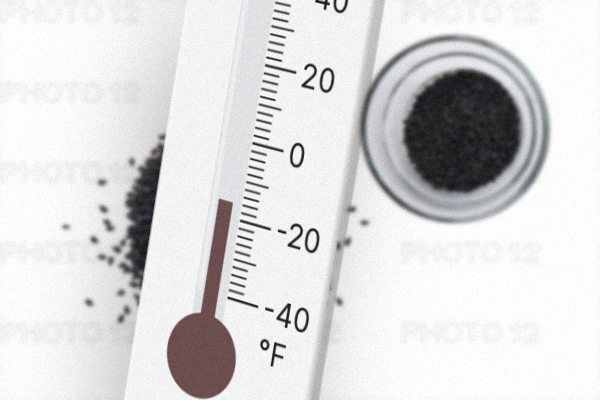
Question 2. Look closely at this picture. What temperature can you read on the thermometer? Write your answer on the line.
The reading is -16 °F
